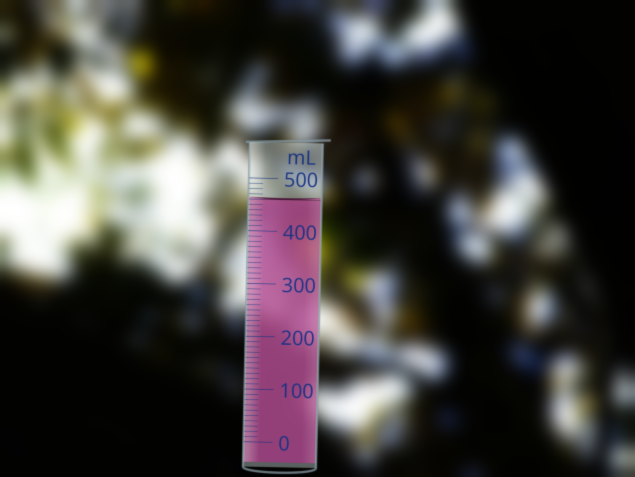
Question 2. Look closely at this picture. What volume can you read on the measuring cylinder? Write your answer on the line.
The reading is 460 mL
